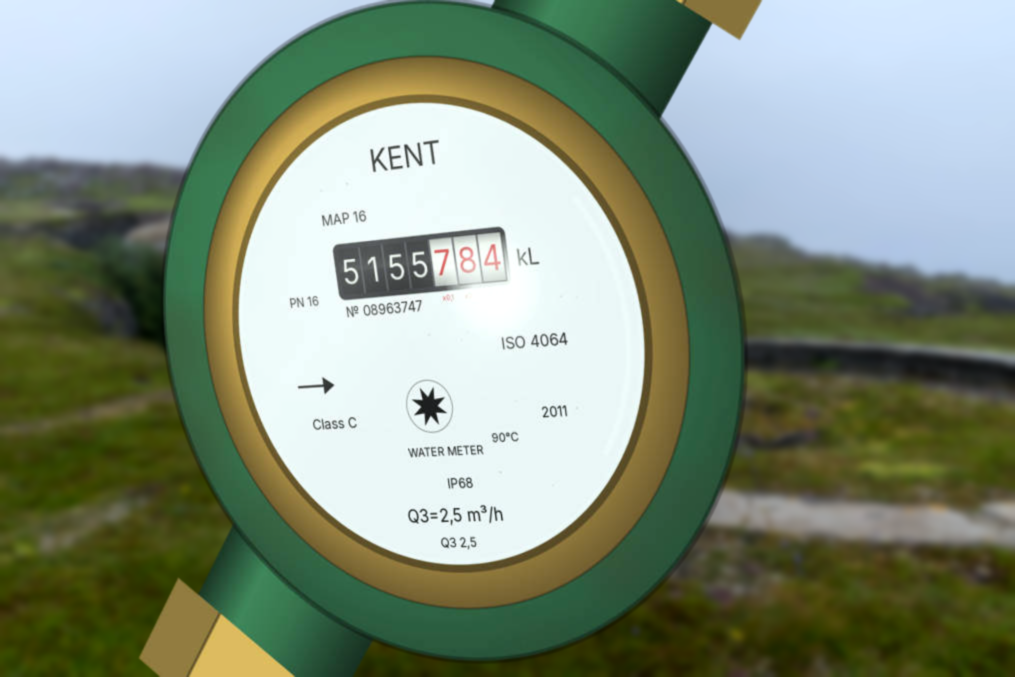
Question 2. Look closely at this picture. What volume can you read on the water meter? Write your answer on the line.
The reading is 5155.784 kL
